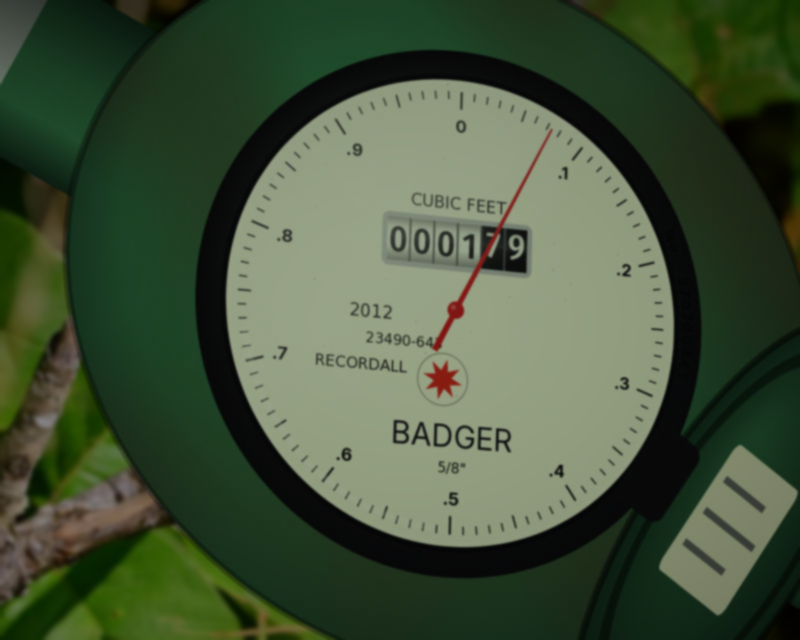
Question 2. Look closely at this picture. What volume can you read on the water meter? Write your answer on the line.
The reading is 179.07 ft³
